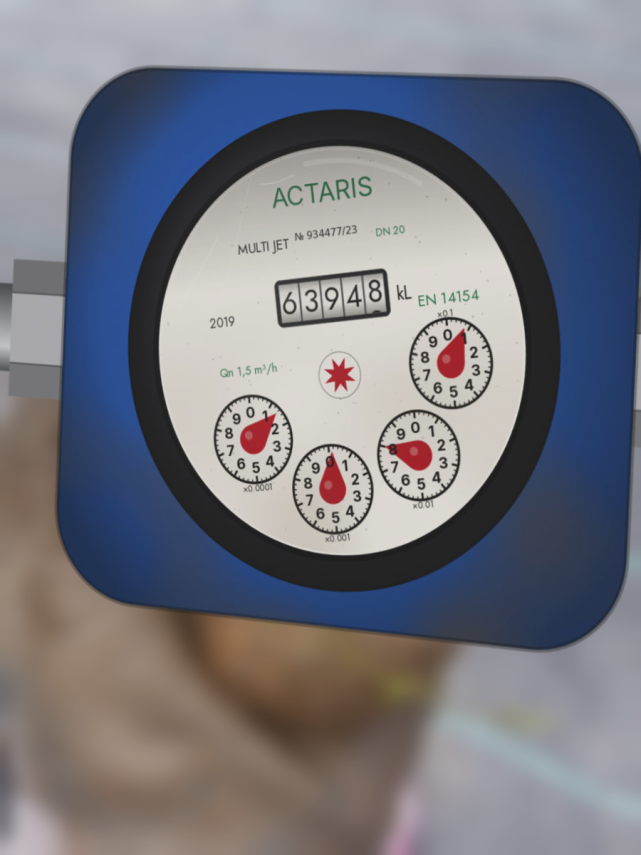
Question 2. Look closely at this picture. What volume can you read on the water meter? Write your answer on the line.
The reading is 63948.0801 kL
